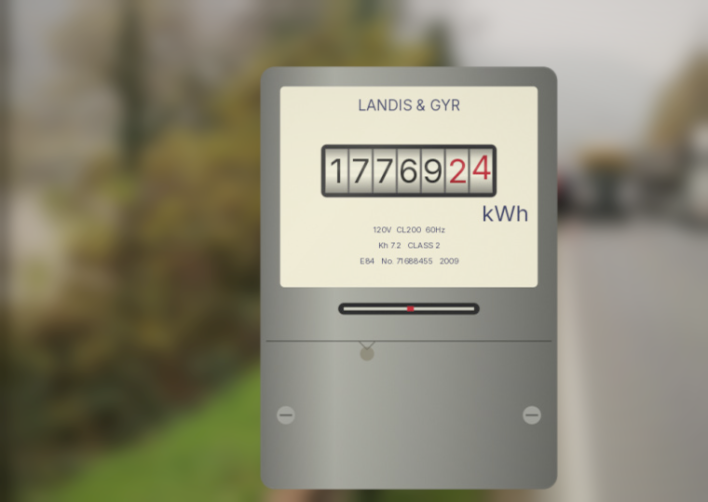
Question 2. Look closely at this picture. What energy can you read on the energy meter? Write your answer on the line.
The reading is 17769.24 kWh
